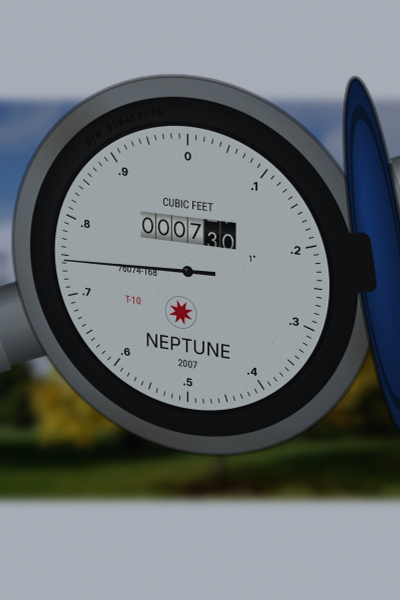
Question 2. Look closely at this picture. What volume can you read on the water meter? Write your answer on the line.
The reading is 729.74 ft³
